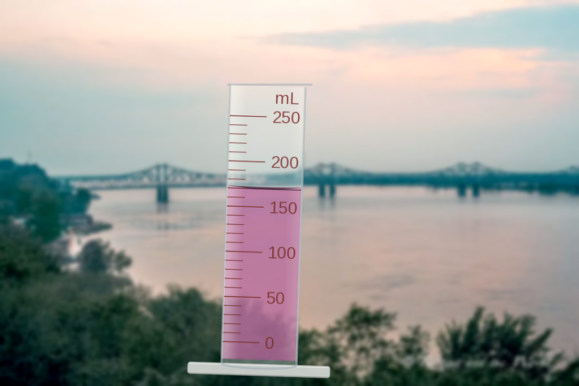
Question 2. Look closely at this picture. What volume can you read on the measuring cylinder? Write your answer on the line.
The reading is 170 mL
